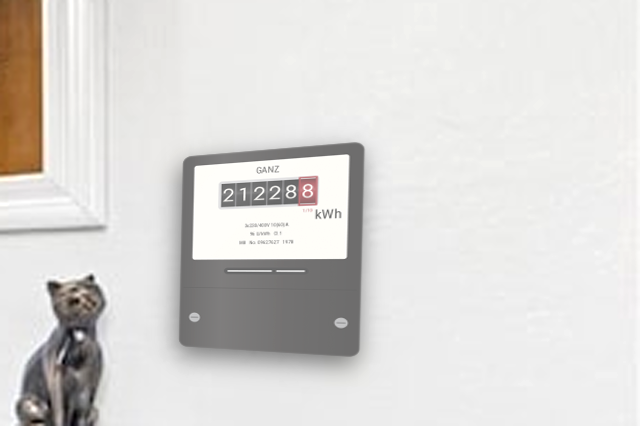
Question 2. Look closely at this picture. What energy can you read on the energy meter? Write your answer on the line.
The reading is 21228.8 kWh
